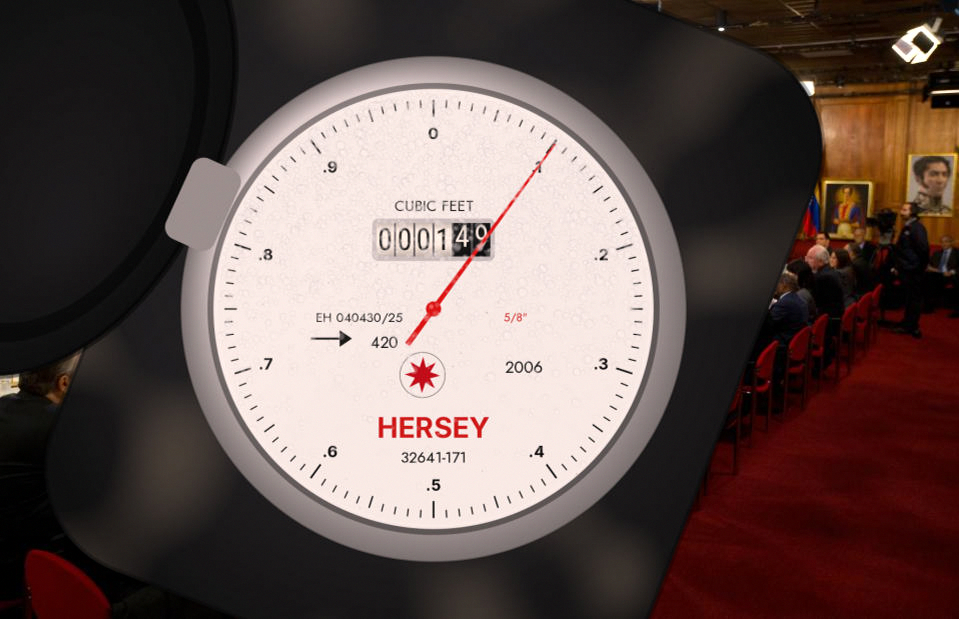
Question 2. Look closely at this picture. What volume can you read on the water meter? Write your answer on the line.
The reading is 149.10 ft³
